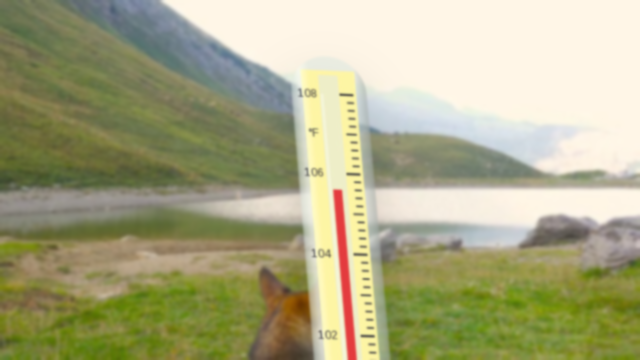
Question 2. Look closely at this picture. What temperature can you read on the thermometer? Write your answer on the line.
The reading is 105.6 °F
